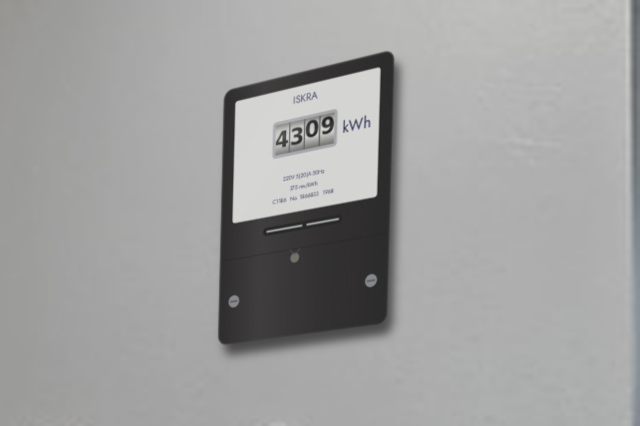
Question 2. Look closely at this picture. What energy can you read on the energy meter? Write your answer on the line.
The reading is 4309 kWh
